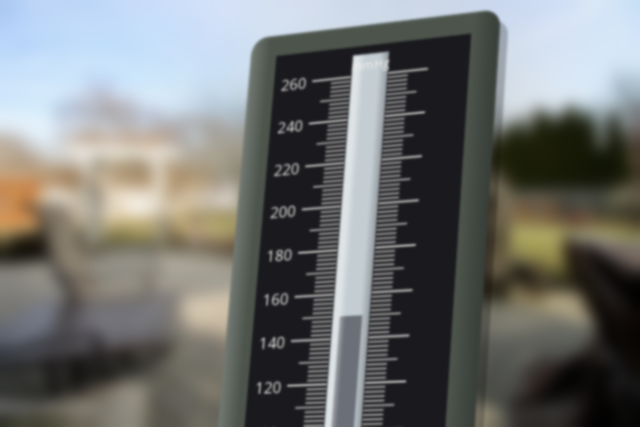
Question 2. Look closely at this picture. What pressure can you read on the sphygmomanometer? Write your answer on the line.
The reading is 150 mmHg
